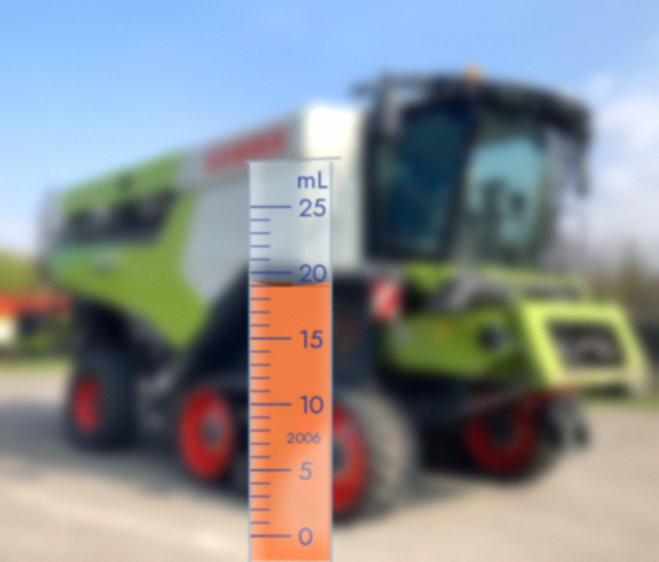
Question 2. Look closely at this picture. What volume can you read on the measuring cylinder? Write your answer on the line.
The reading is 19 mL
